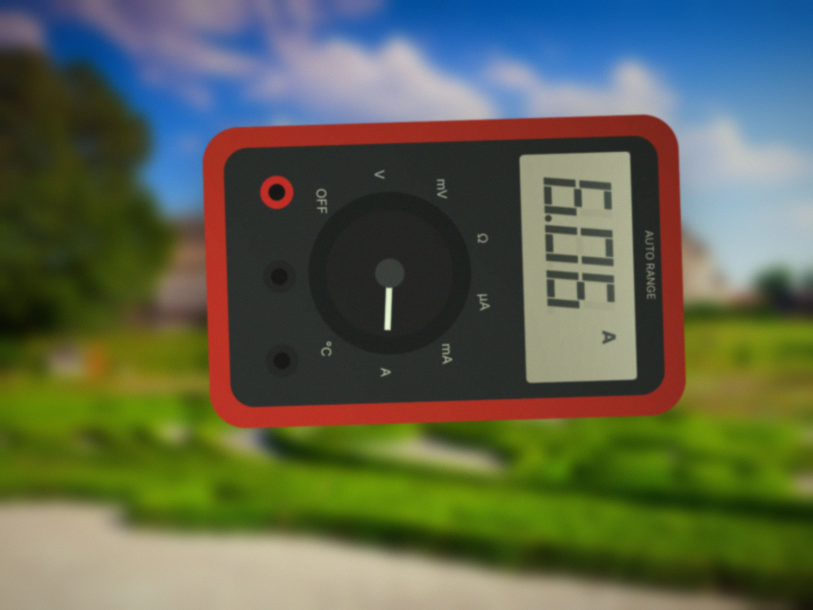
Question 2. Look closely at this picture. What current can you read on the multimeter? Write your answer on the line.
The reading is 6.06 A
